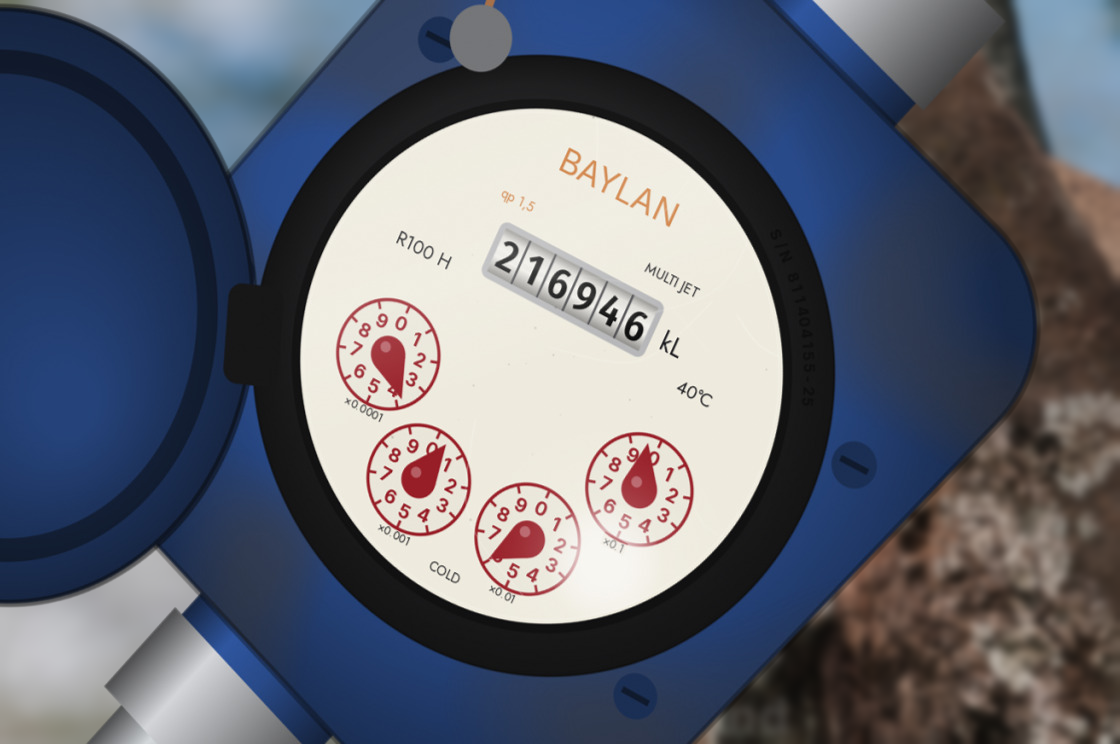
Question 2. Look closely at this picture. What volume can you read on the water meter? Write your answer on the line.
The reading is 216945.9603 kL
